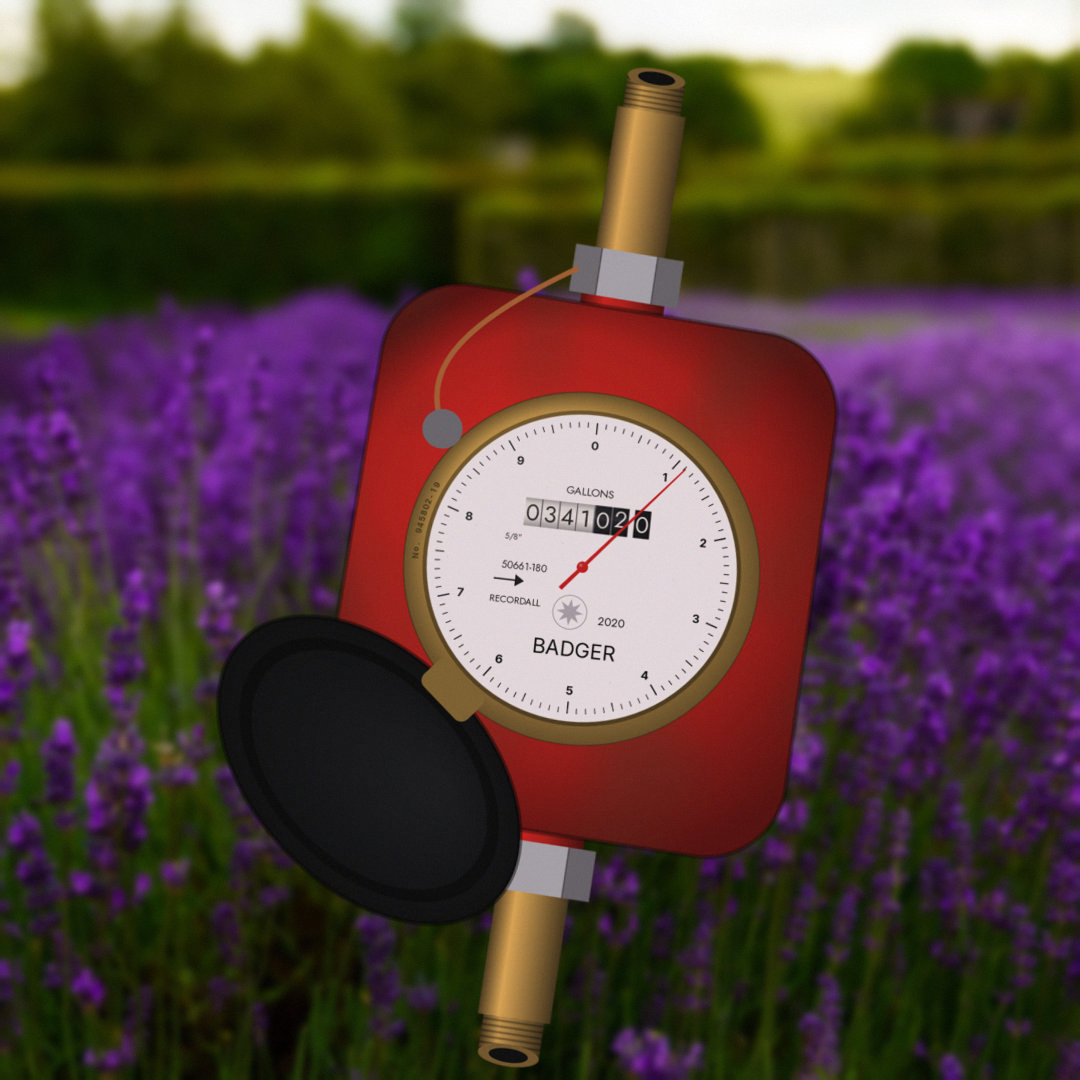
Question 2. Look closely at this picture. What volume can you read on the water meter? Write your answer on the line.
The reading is 341021.1 gal
